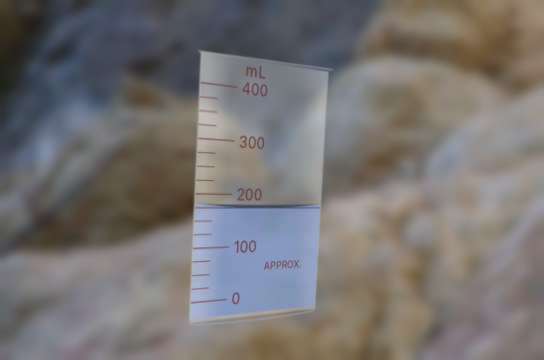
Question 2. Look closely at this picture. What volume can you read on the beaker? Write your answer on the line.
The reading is 175 mL
